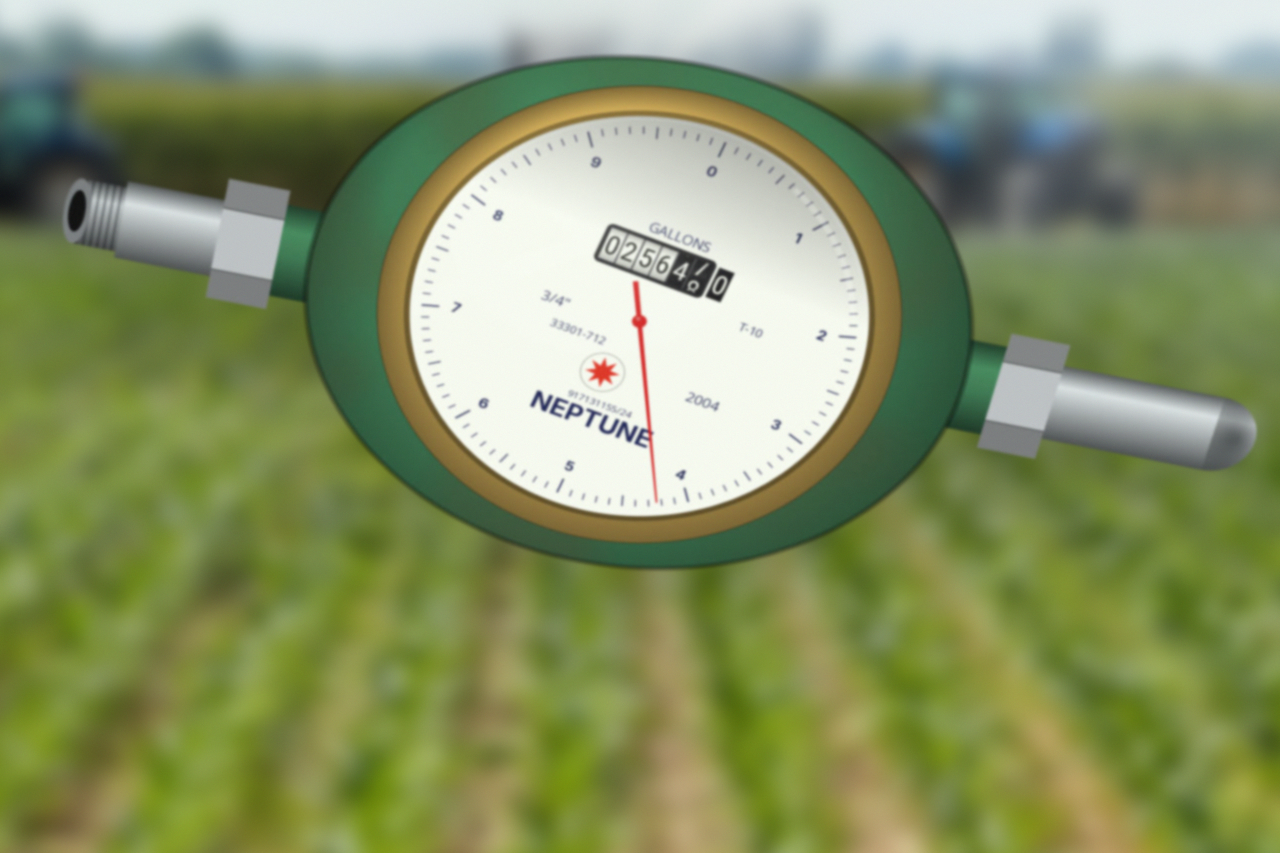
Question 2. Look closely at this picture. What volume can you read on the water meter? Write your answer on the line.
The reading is 256474.2 gal
